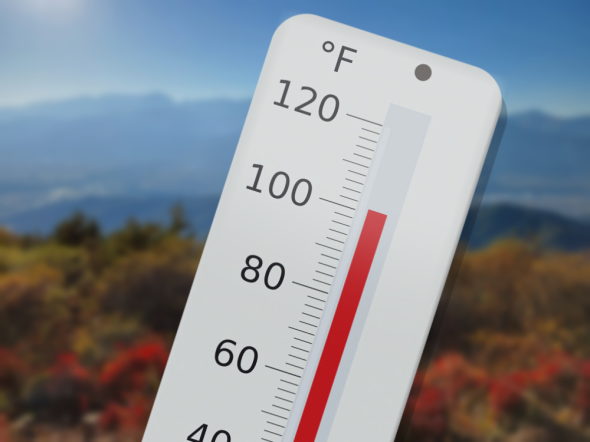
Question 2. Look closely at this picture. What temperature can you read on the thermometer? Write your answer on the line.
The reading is 101 °F
